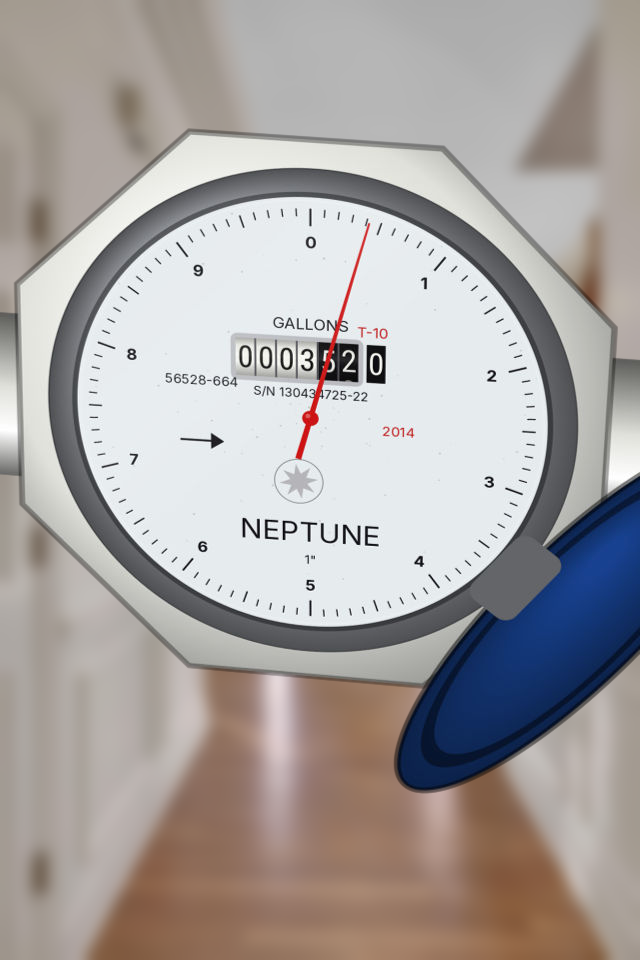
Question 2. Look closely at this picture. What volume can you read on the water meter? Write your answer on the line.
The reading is 3520.4 gal
